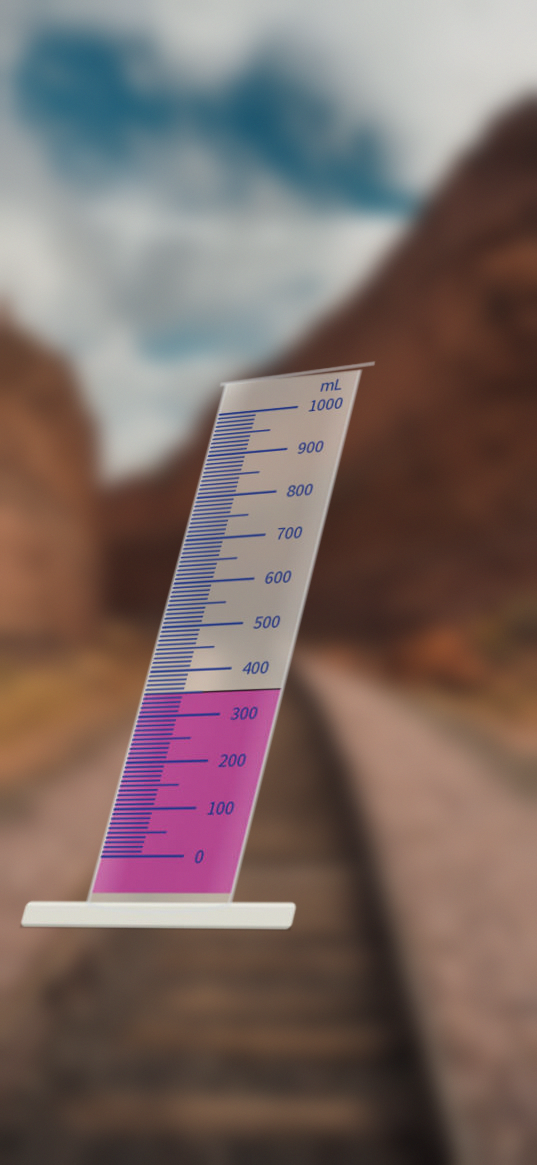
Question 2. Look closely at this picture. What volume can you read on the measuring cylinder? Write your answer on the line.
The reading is 350 mL
